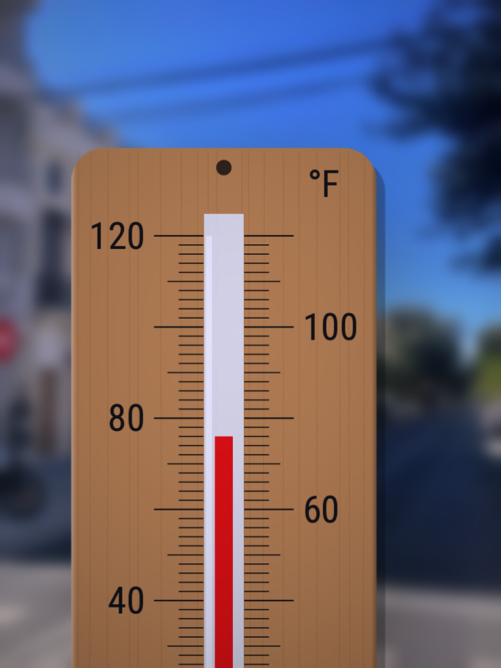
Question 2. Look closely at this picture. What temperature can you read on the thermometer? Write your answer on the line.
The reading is 76 °F
